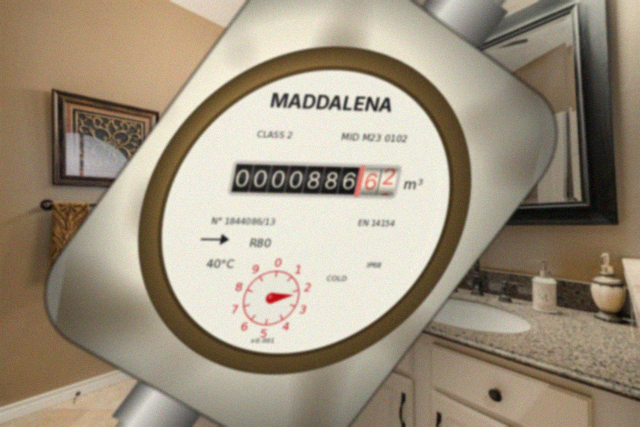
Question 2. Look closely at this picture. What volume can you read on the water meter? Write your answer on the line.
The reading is 886.622 m³
